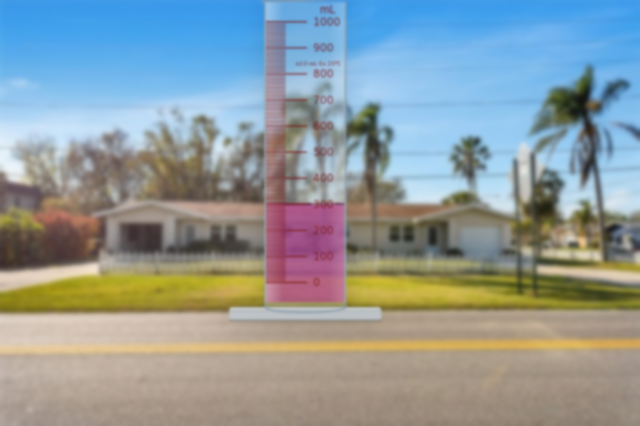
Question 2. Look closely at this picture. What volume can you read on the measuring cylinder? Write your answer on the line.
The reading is 300 mL
